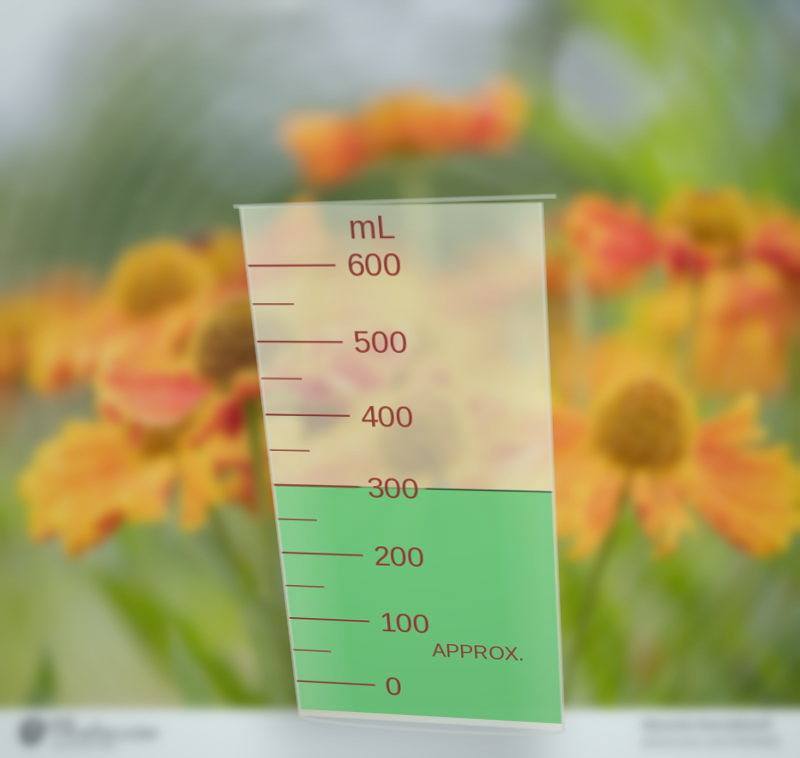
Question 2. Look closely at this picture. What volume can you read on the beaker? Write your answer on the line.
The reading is 300 mL
